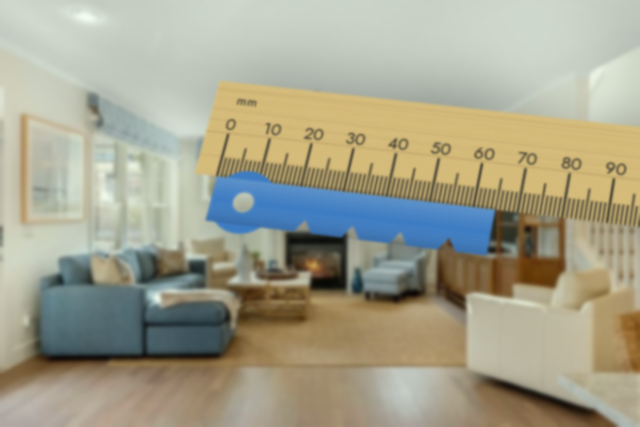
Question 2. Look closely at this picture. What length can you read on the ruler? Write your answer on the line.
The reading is 65 mm
